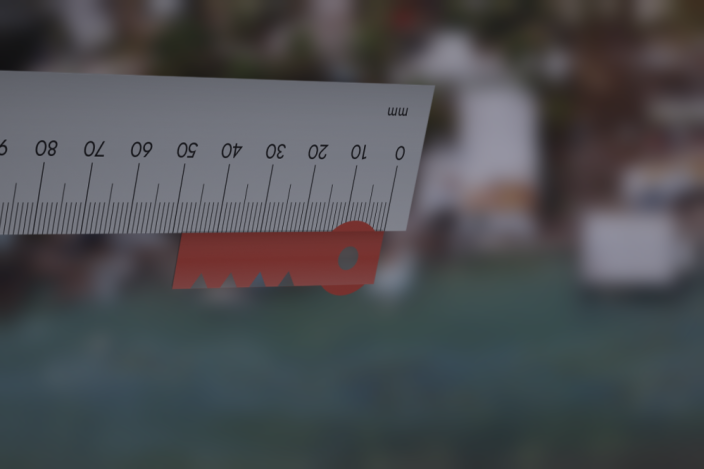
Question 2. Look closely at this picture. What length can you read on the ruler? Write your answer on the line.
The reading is 48 mm
